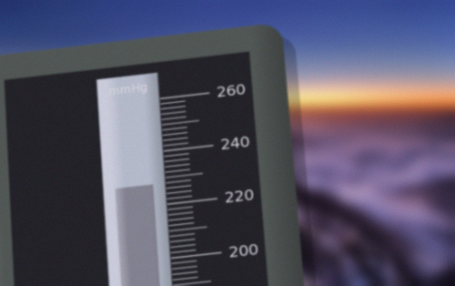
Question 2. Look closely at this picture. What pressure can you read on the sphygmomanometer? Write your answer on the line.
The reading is 228 mmHg
